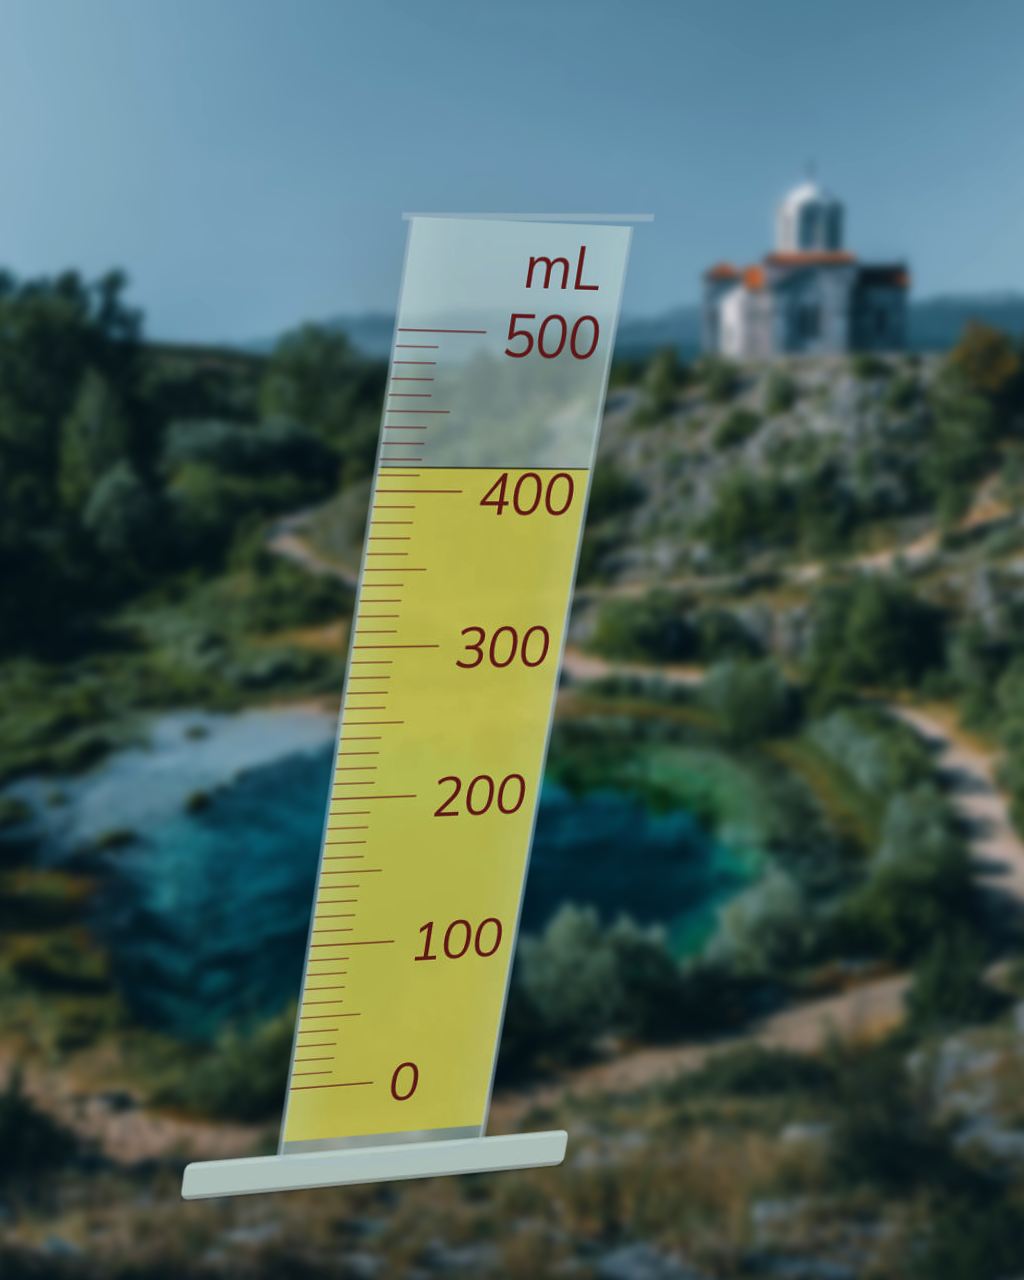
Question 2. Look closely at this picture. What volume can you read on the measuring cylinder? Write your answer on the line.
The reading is 415 mL
